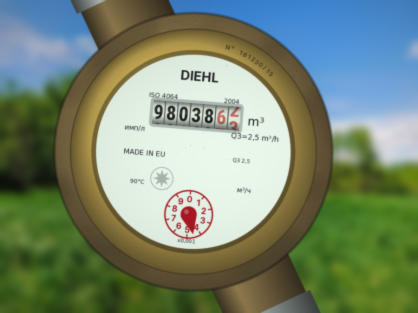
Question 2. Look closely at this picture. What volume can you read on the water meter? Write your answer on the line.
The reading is 98038.624 m³
